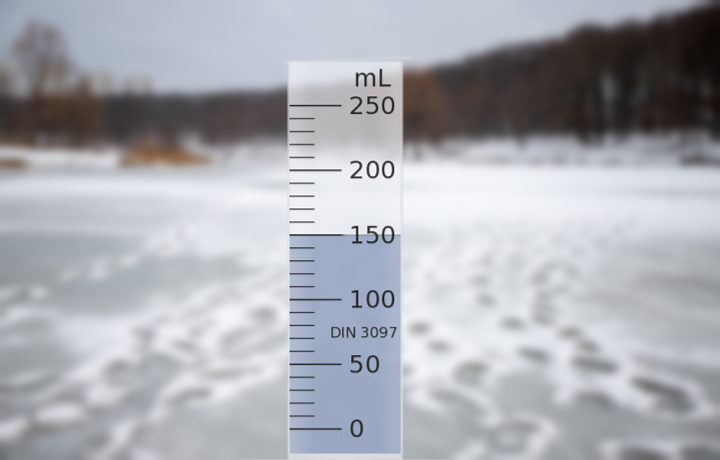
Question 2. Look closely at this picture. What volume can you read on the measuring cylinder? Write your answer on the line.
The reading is 150 mL
